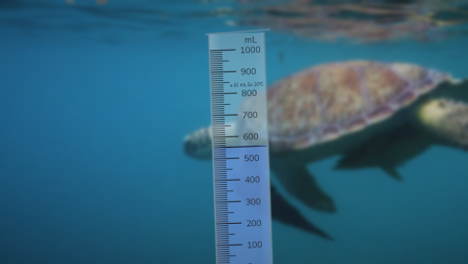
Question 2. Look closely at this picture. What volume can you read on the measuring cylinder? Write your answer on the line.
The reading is 550 mL
